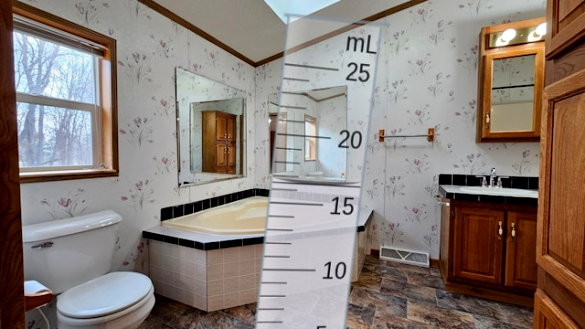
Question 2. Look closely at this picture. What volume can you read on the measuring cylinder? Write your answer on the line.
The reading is 16.5 mL
